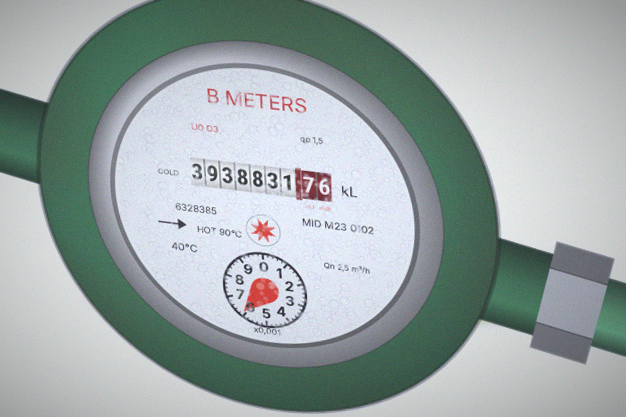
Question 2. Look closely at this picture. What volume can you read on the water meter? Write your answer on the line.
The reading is 3938831.766 kL
